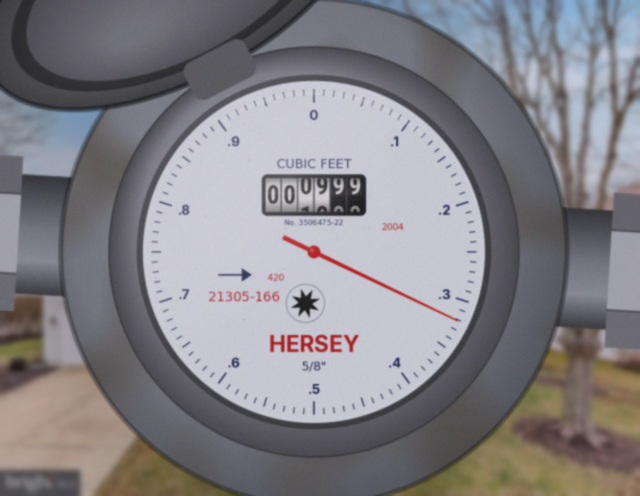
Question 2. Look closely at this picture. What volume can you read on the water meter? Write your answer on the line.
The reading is 999.32 ft³
